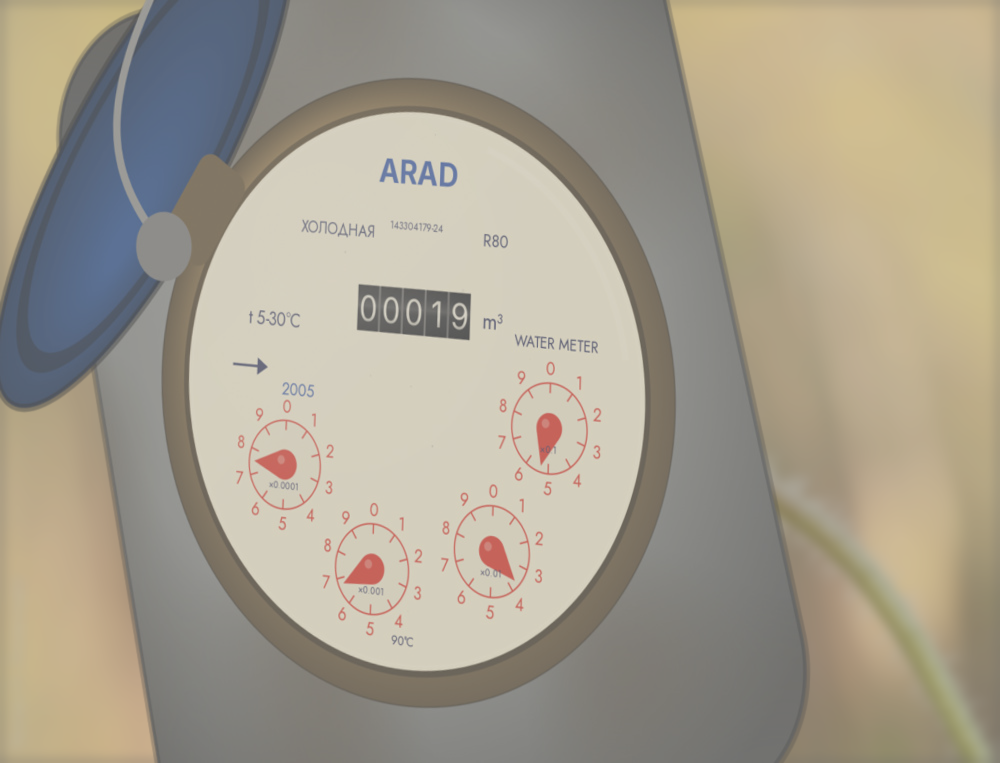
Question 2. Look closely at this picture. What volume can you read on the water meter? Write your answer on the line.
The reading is 19.5367 m³
